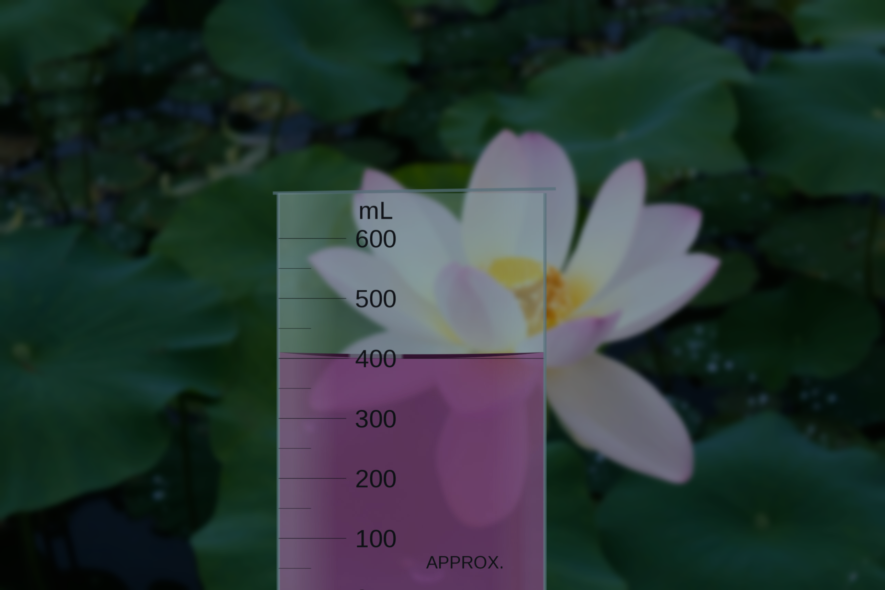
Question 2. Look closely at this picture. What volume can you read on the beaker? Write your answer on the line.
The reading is 400 mL
